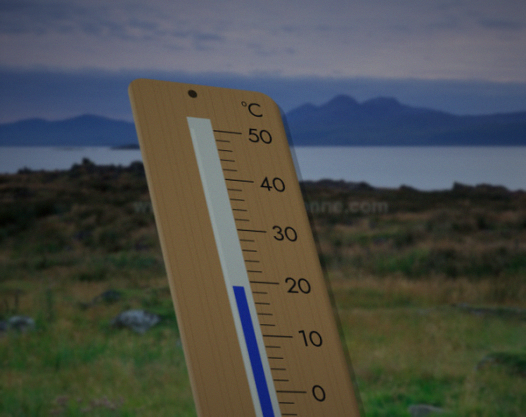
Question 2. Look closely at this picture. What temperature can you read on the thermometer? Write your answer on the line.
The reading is 19 °C
